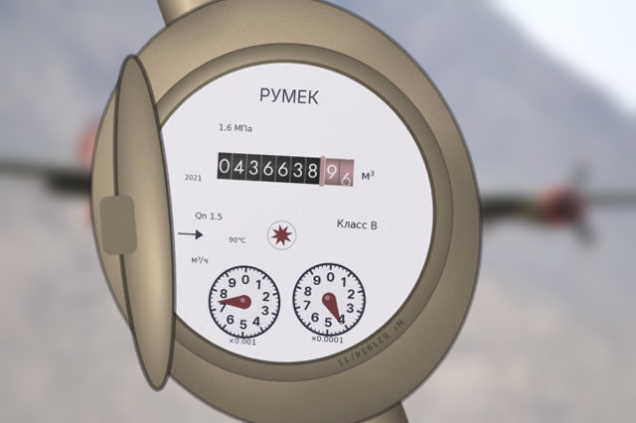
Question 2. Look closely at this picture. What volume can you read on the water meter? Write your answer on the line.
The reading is 436638.9574 m³
